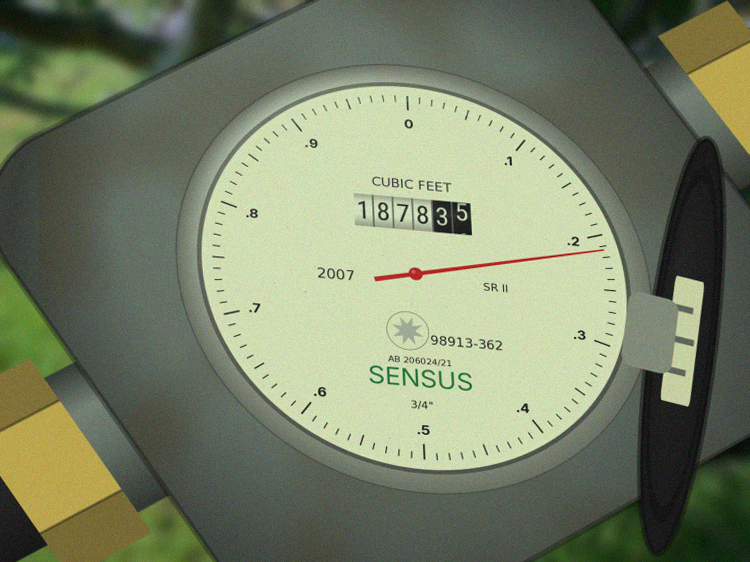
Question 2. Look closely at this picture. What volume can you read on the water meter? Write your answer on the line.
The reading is 187835.21 ft³
